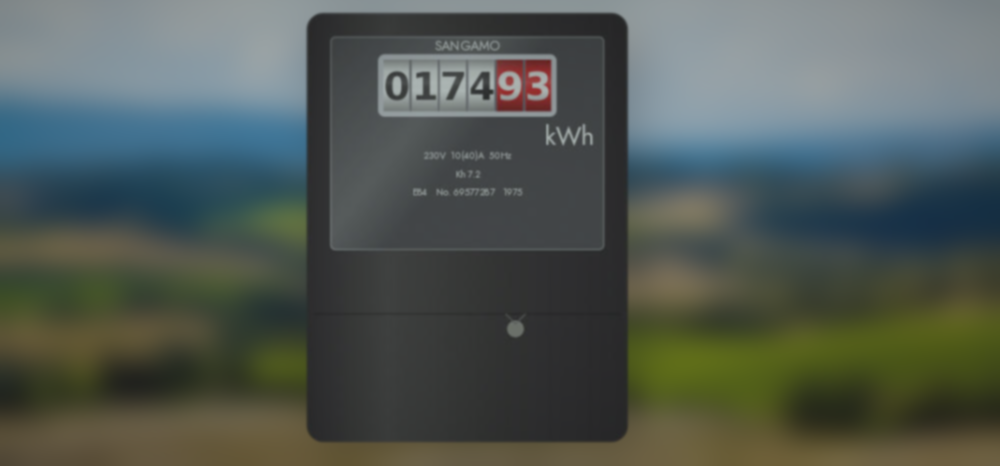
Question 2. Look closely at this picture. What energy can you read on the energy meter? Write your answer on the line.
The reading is 174.93 kWh
